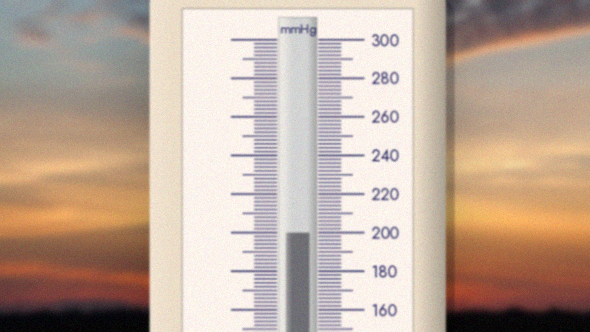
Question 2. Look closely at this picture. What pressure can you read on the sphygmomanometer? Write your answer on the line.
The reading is 200 mmHg
